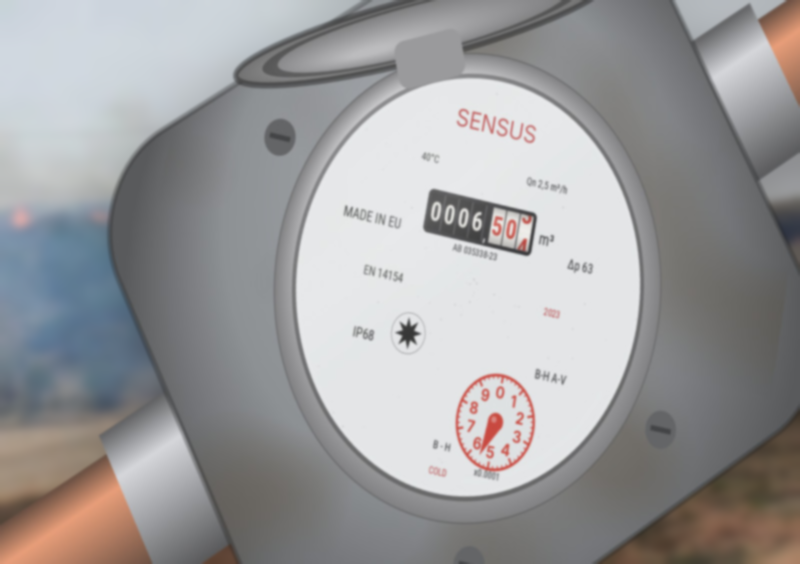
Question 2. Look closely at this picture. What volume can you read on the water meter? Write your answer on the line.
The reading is 6.5035 m³
